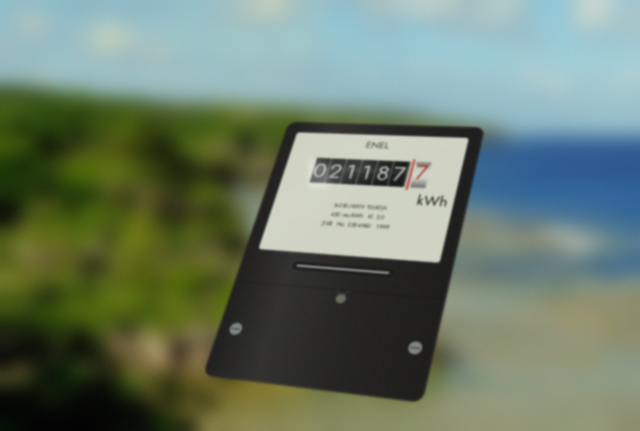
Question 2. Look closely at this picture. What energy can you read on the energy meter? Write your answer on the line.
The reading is 21187.7 kWh
